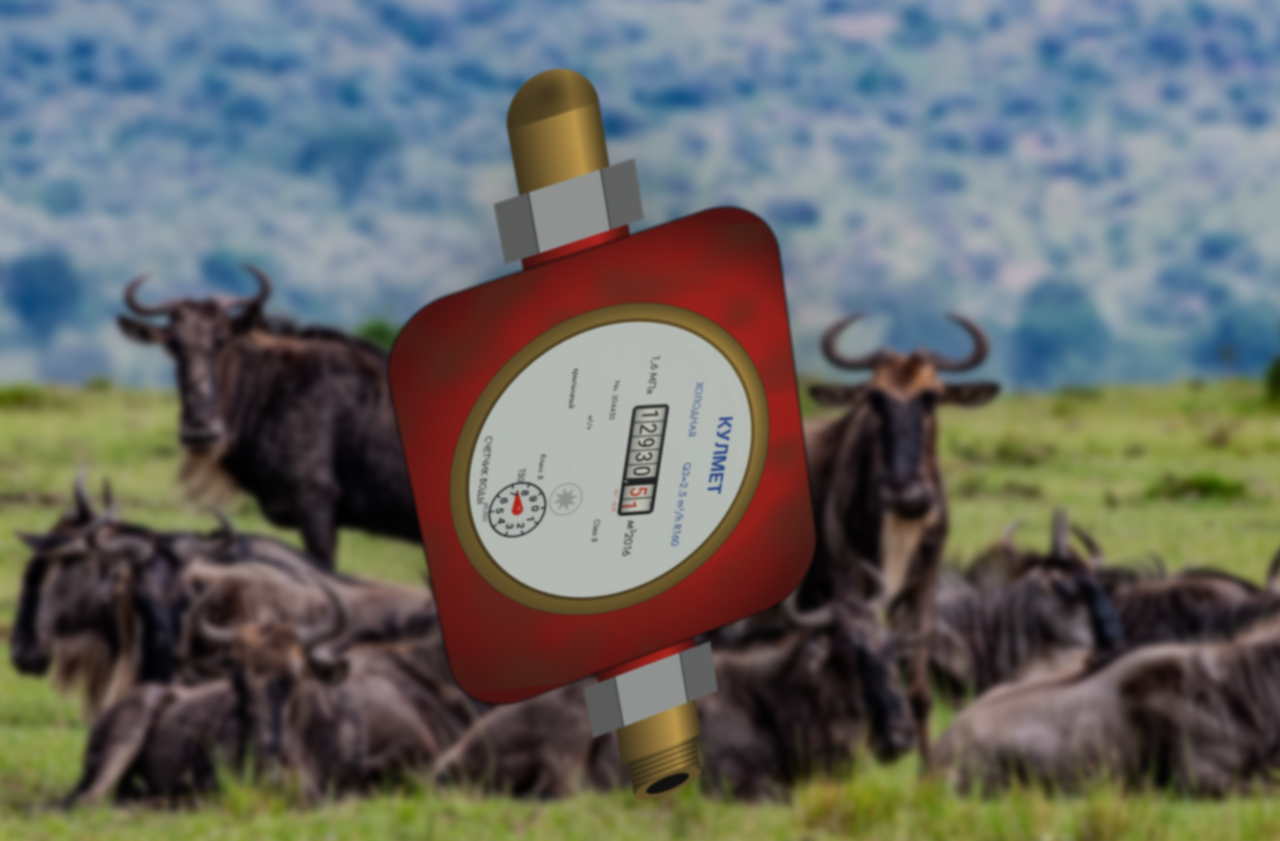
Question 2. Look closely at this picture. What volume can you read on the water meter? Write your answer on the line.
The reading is 12930.507 m³
